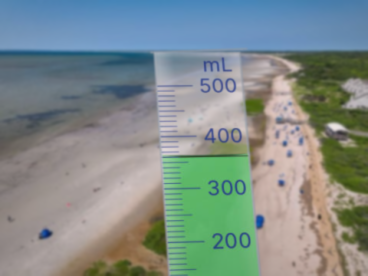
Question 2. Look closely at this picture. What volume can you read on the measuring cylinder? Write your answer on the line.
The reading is 360 mL
